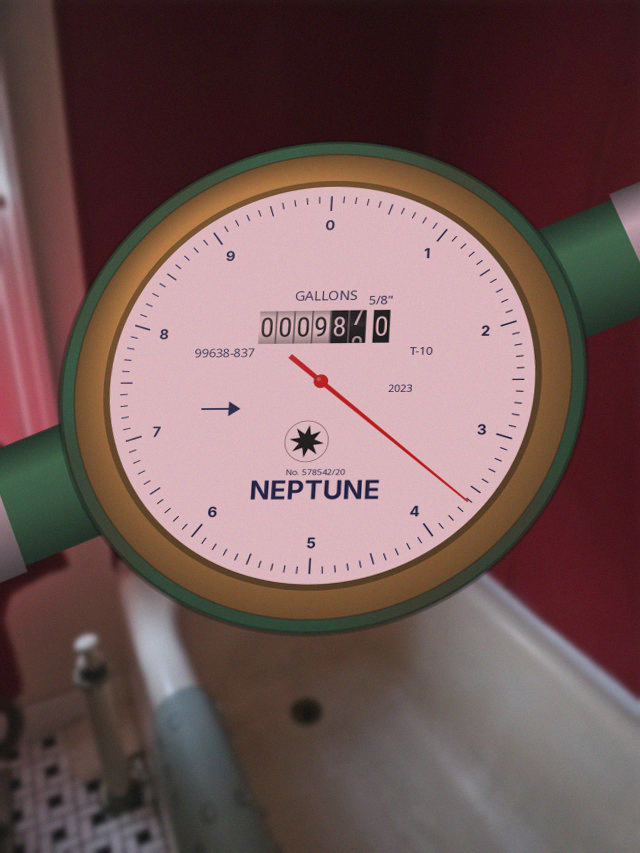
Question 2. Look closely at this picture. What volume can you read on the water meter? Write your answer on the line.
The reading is 9873.6 gal
